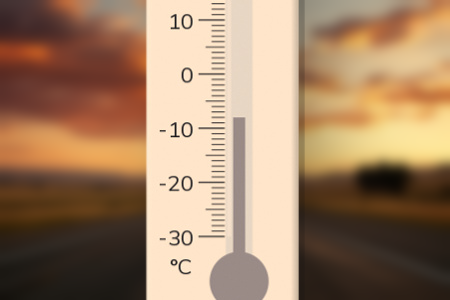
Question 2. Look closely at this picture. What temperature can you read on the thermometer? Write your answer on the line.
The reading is -8 °C
